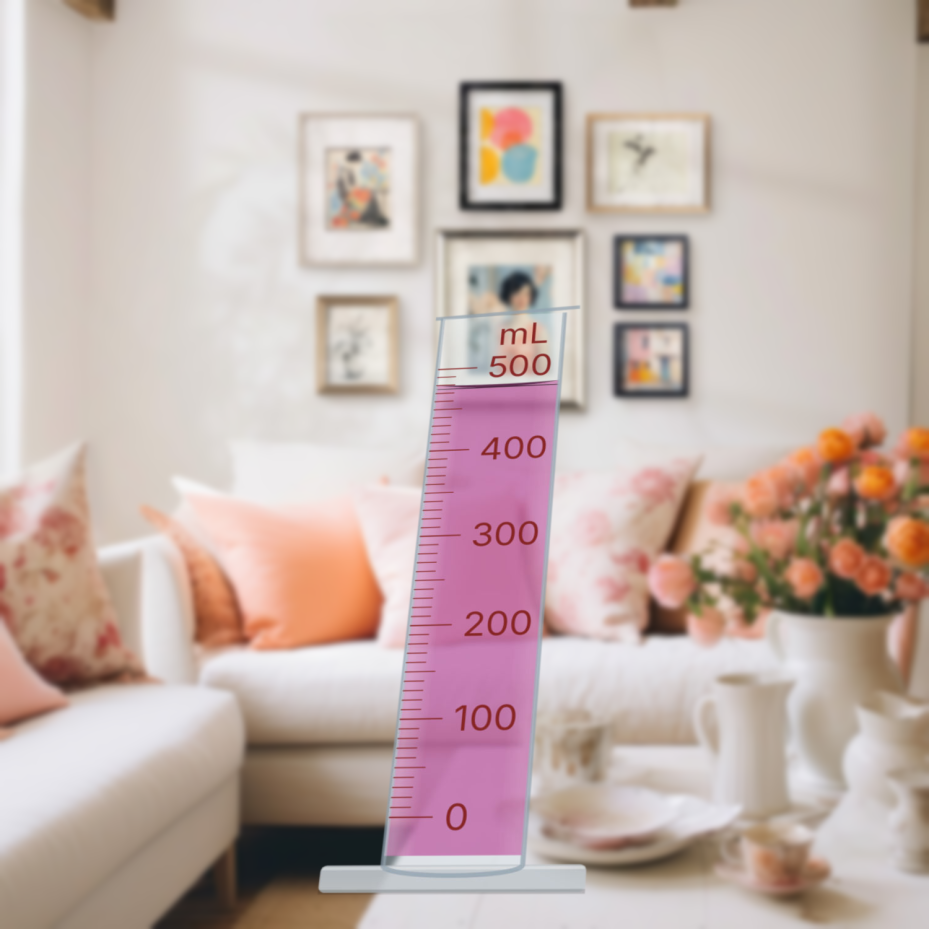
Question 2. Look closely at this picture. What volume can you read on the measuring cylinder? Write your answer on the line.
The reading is 475 mL
